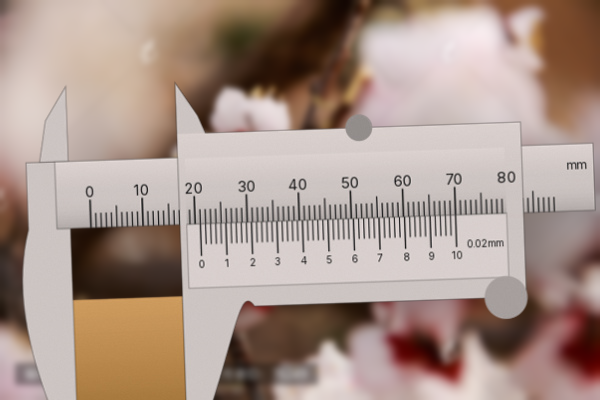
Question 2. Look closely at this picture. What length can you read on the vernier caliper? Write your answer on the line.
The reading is 21.0 mm
